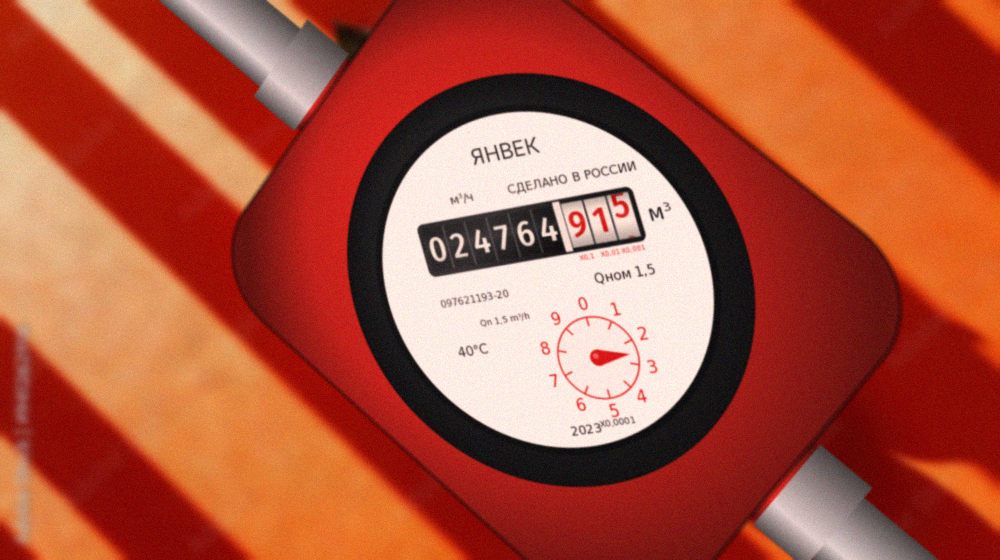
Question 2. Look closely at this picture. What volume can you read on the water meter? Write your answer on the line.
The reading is 24764.9152 m³
